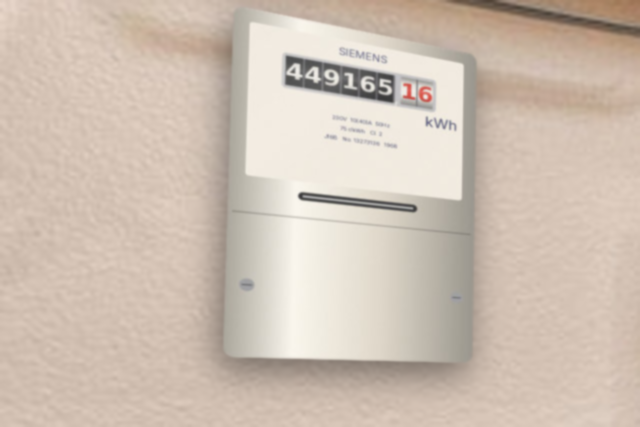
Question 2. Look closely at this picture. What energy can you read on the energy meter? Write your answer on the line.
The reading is 449165.16 kWh
